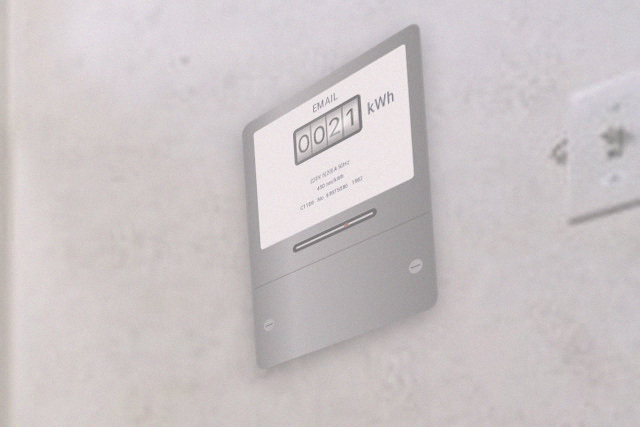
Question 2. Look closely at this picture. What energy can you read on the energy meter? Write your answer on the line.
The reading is 21 kWh
